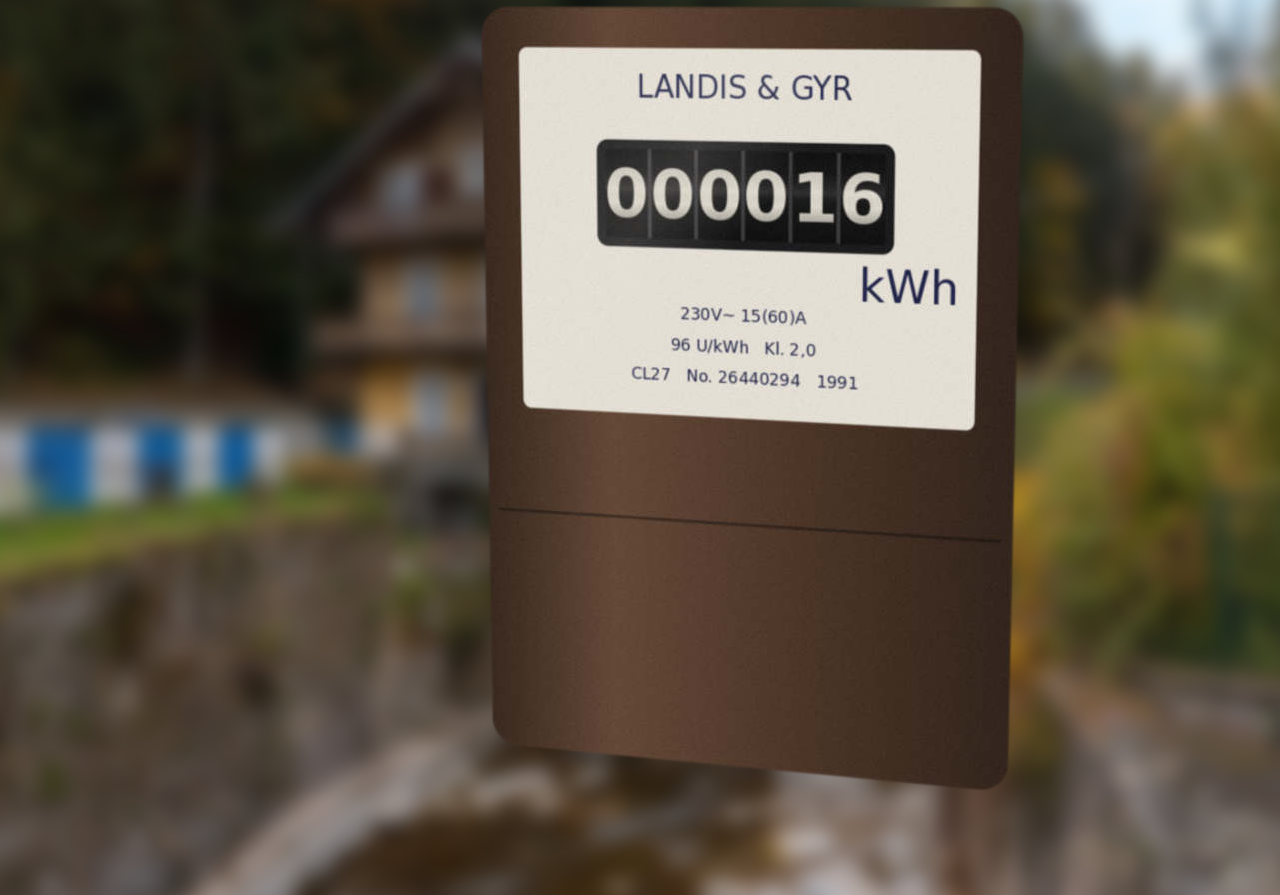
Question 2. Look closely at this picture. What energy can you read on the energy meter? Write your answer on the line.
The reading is 16 kWh
